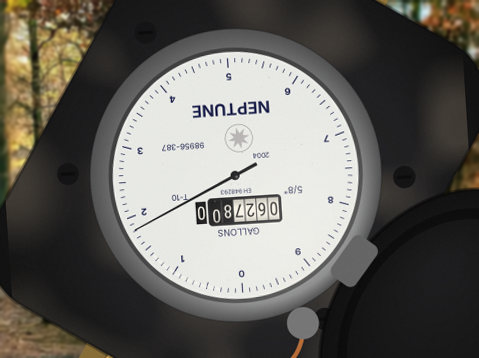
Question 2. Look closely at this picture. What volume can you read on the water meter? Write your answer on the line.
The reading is 627801.8 gal
